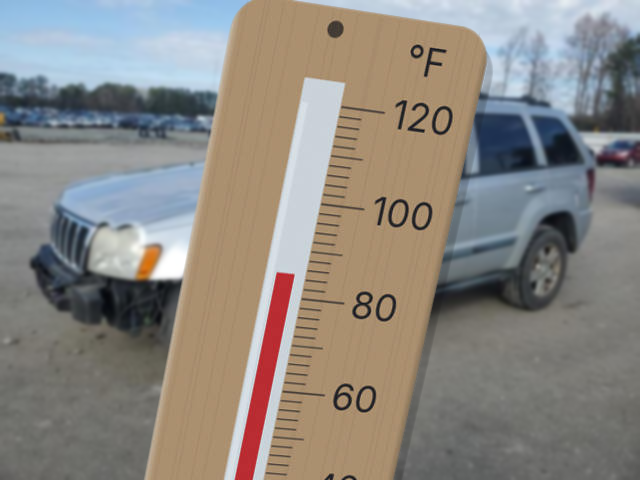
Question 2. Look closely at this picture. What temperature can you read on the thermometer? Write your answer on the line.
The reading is 85 °F
